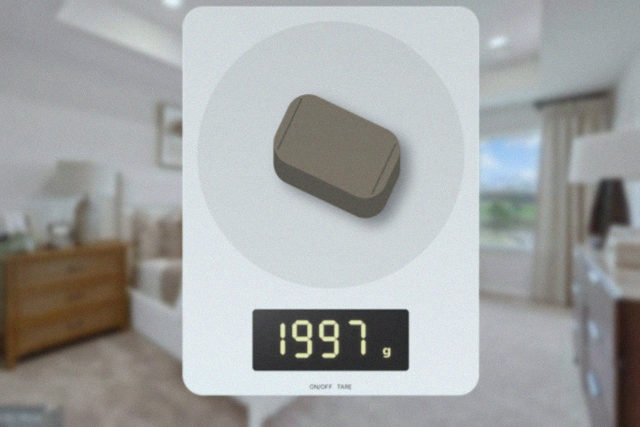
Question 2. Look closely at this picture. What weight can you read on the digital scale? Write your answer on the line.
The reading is 1997 g
